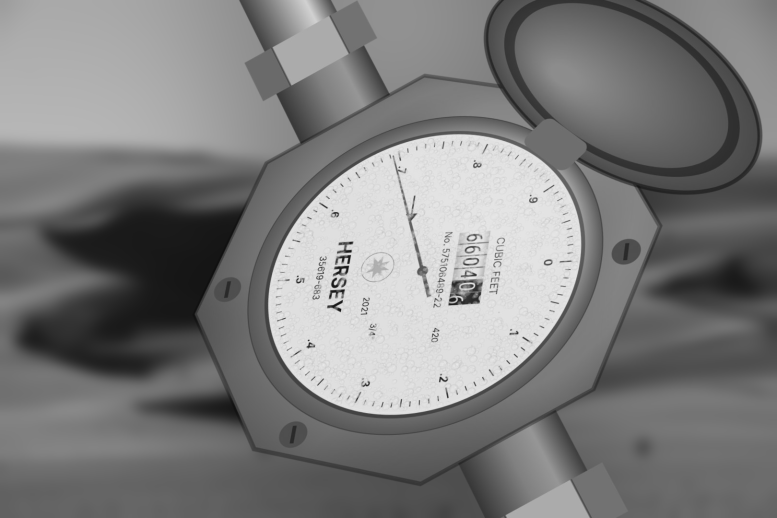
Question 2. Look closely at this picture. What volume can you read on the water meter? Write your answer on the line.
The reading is 660405.69 ft³
